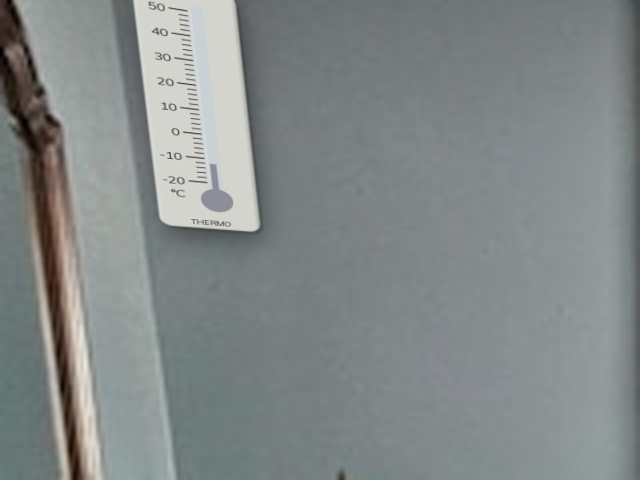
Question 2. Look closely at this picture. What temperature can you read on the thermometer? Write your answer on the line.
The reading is -12 °C
